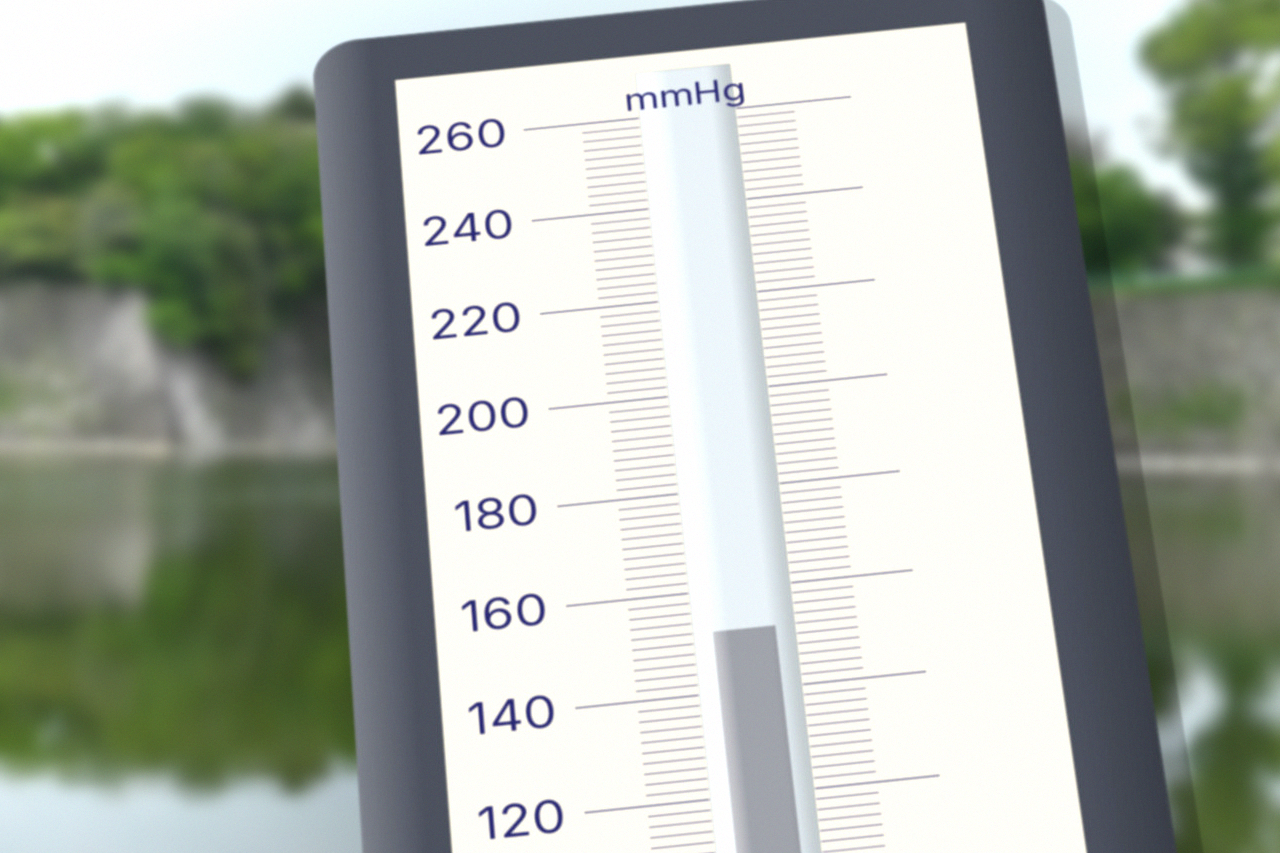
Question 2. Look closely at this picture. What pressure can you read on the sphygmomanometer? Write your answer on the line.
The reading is 152 mmHg
